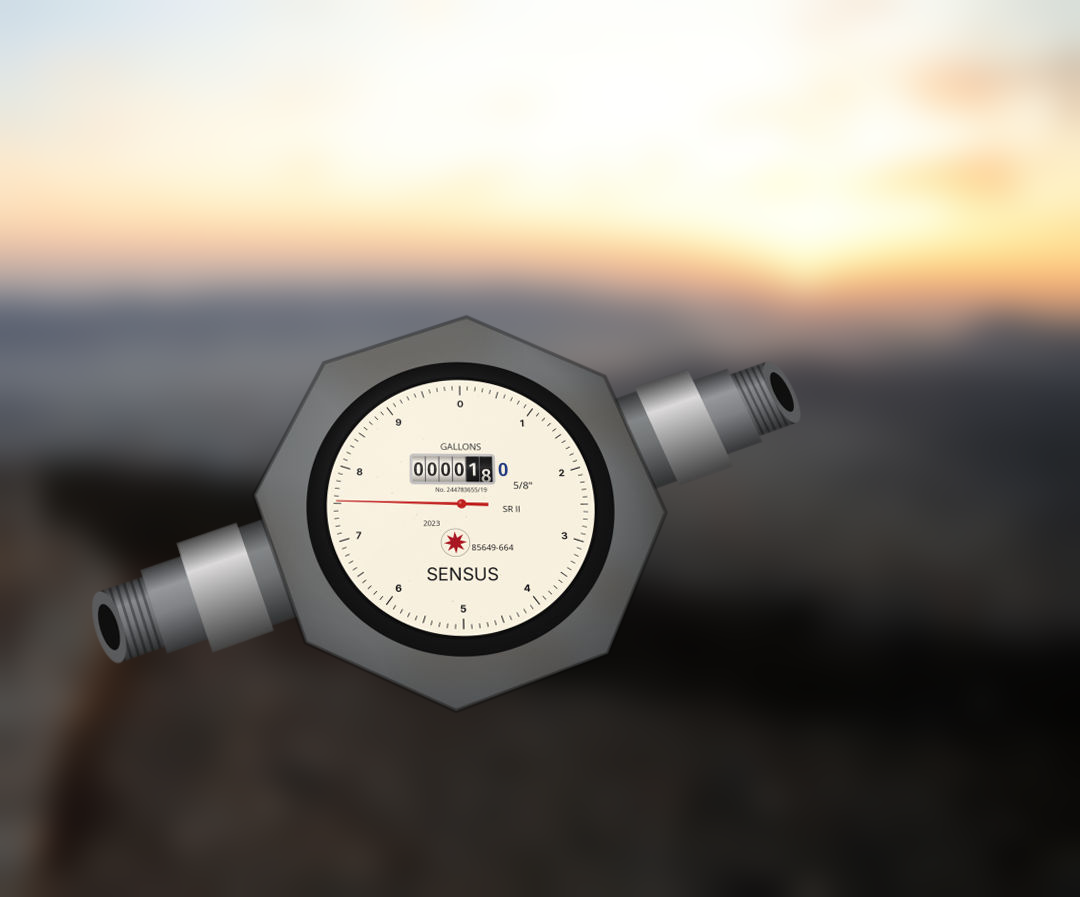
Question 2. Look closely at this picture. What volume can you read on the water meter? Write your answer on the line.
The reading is 177.5 gal
